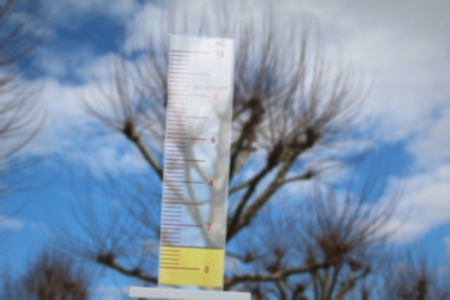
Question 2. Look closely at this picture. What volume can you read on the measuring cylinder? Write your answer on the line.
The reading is 1 mL
